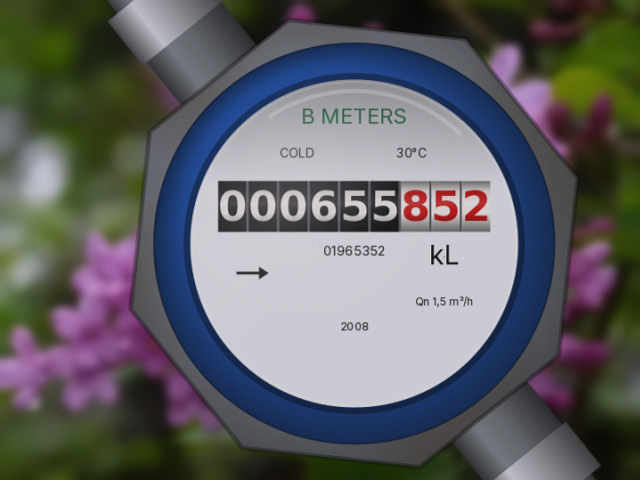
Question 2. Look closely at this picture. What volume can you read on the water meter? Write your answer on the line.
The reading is 655.852 kL
